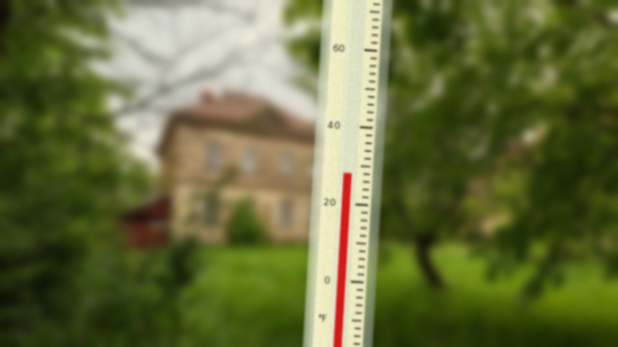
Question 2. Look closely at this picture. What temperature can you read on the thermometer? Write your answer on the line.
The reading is 28 °F
